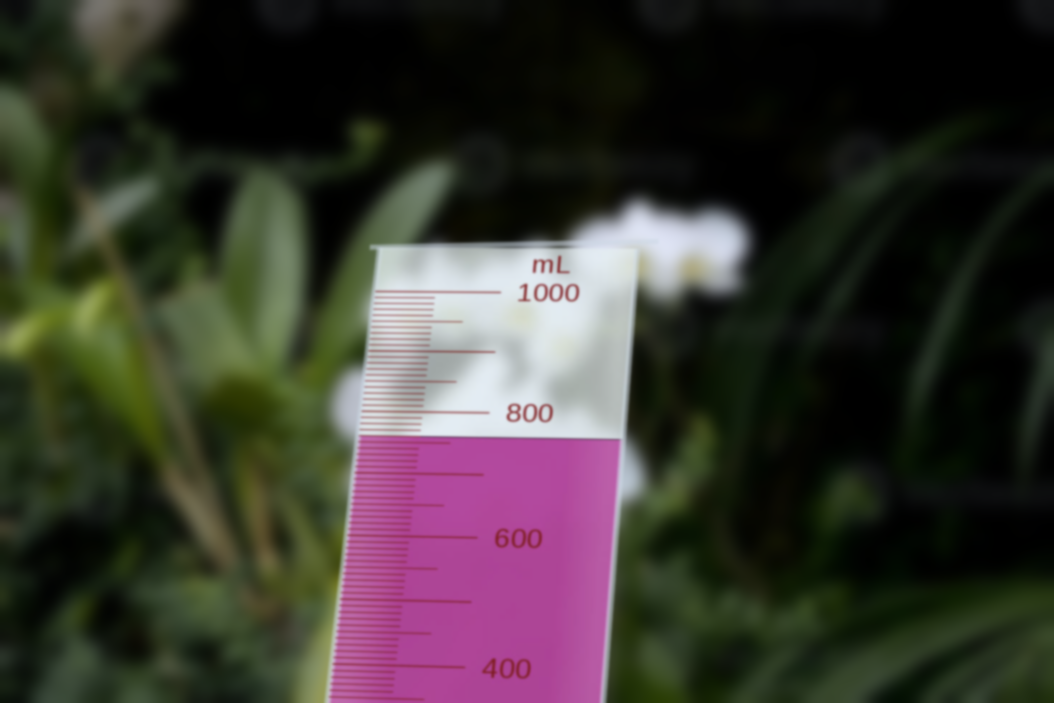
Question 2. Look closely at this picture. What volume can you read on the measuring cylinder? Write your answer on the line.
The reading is 760 mL
